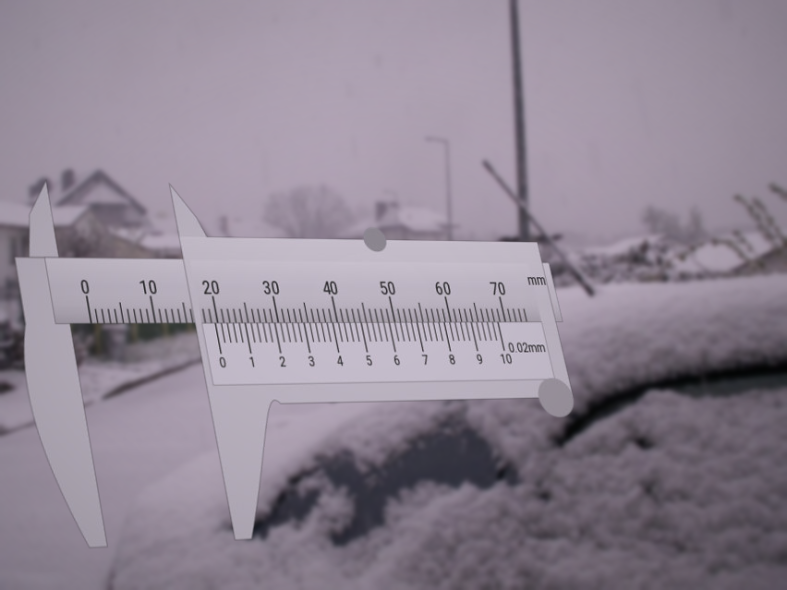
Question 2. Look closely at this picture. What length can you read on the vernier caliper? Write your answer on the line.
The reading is 19.6 mm
